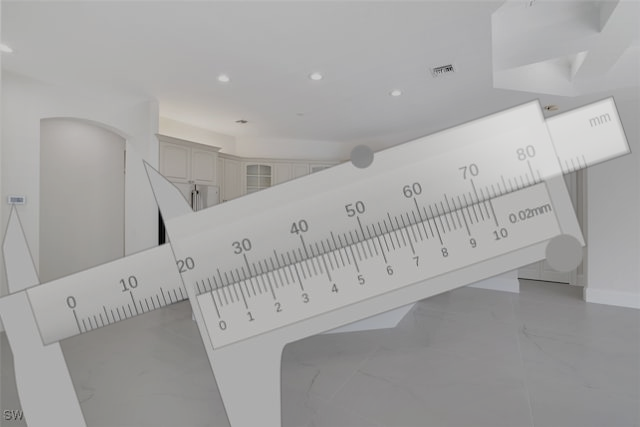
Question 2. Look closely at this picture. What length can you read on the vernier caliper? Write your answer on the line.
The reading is 22.8 mm
